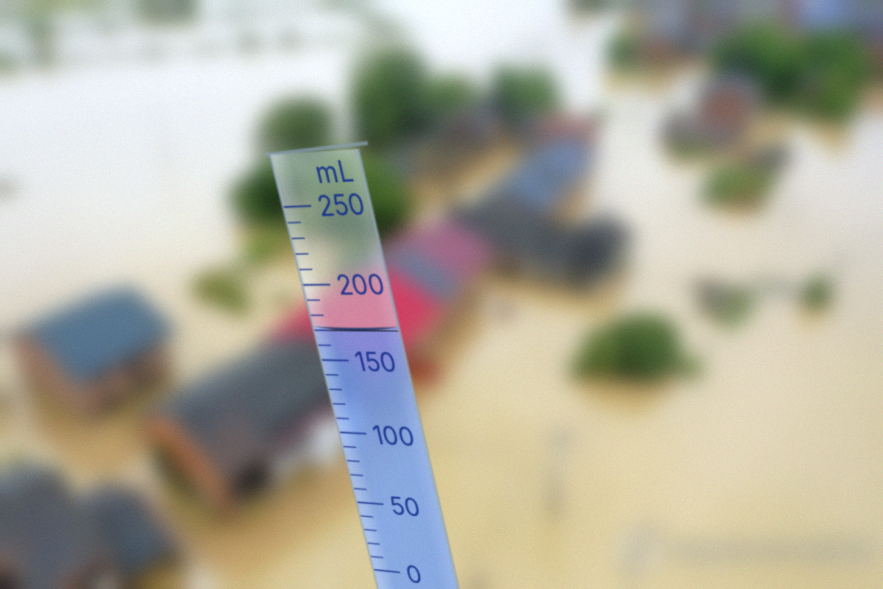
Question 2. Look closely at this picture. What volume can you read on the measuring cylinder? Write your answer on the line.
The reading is 170 mL
